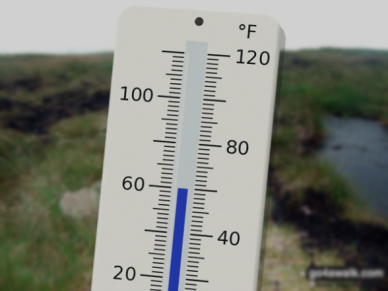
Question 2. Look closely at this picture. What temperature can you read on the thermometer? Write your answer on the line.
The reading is 60 °F
